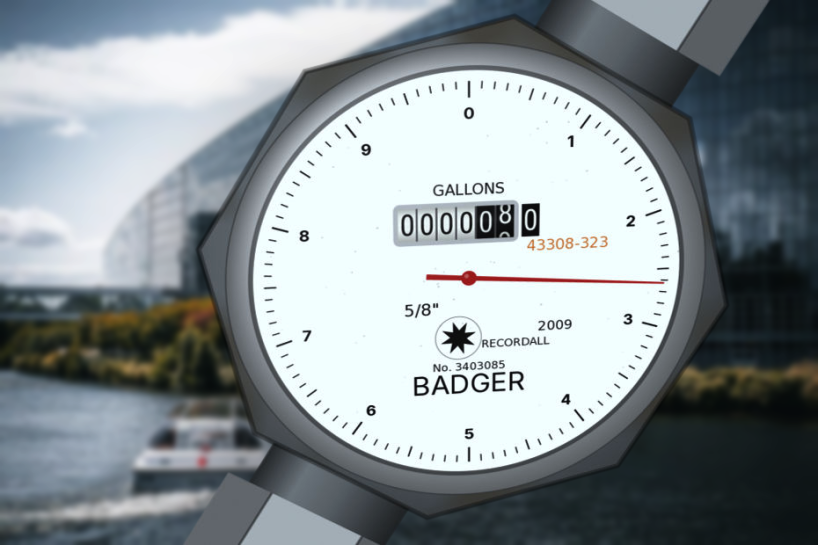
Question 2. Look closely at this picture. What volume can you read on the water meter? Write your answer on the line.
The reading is 82.6 gal
